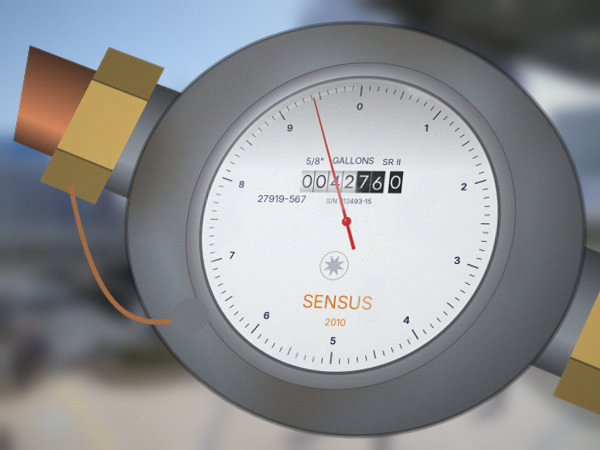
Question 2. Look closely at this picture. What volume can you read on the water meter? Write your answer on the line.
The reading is 42759.4 gal
